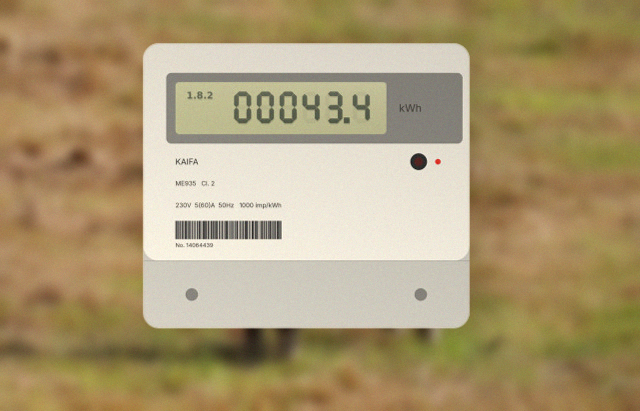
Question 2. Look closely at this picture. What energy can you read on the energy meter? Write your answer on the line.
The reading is 43.4 kWh
